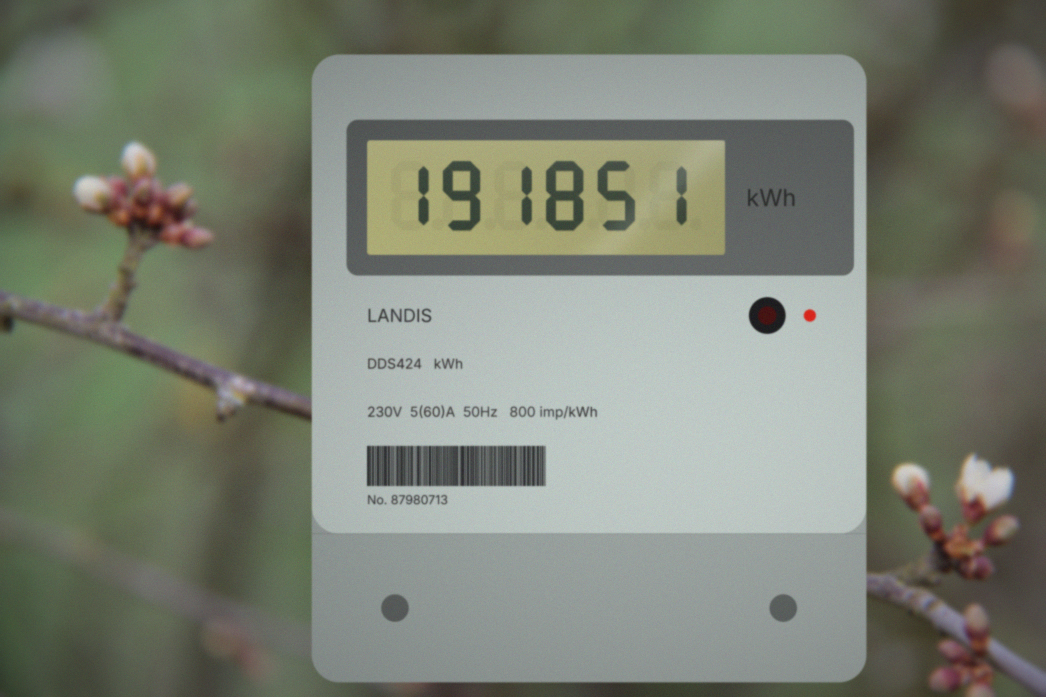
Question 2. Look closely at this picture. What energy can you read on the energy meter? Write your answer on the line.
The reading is 191851 kWh
